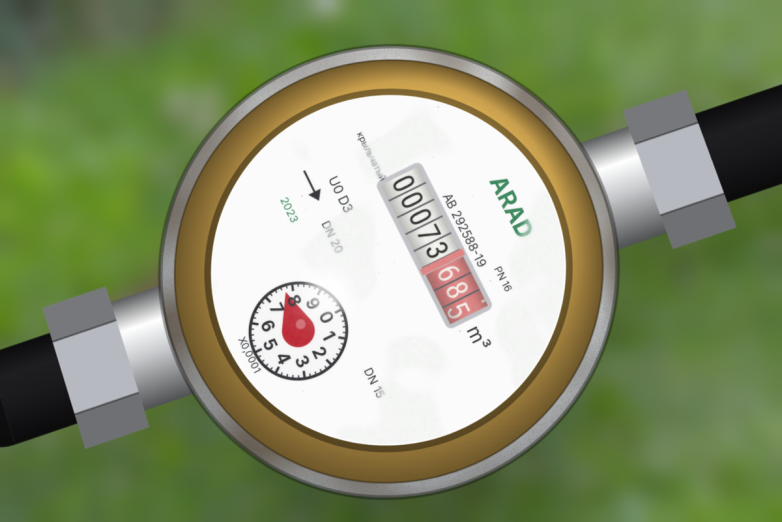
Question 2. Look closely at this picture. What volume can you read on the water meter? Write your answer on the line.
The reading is 73.6847 m³
